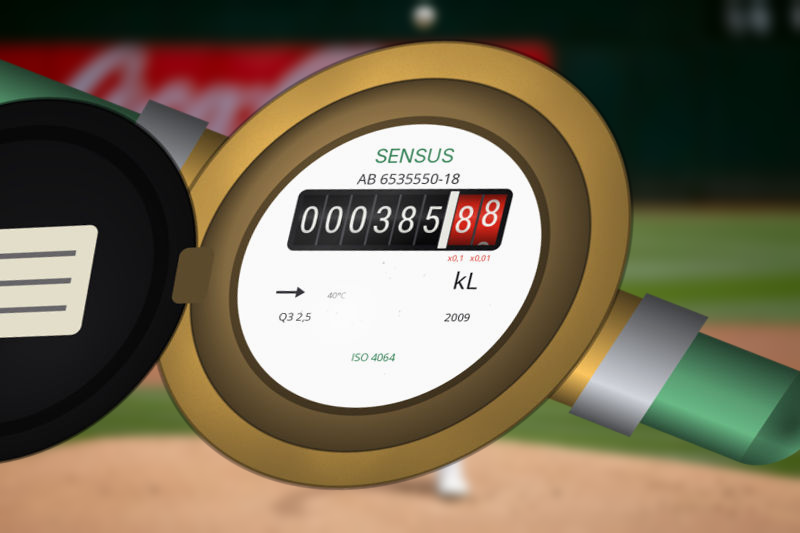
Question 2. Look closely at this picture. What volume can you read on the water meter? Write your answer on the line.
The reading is 385.88 kL
